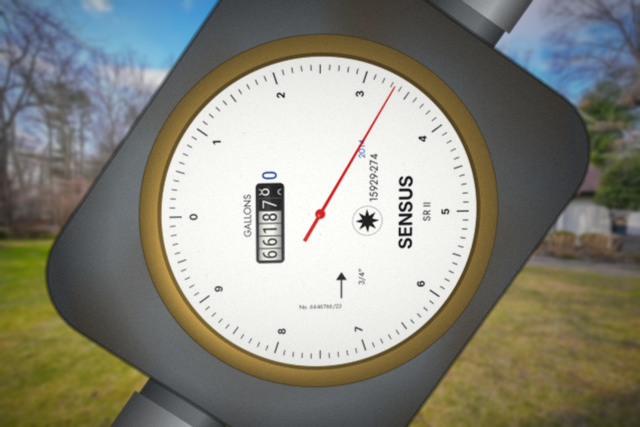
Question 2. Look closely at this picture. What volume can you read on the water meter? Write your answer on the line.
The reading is 6618783.3 gal
